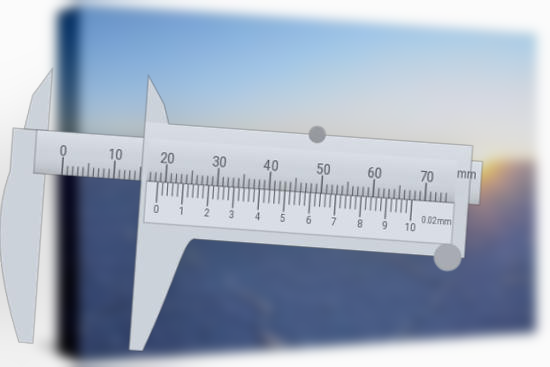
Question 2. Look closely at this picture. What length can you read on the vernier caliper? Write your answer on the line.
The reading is 18.5 mm
